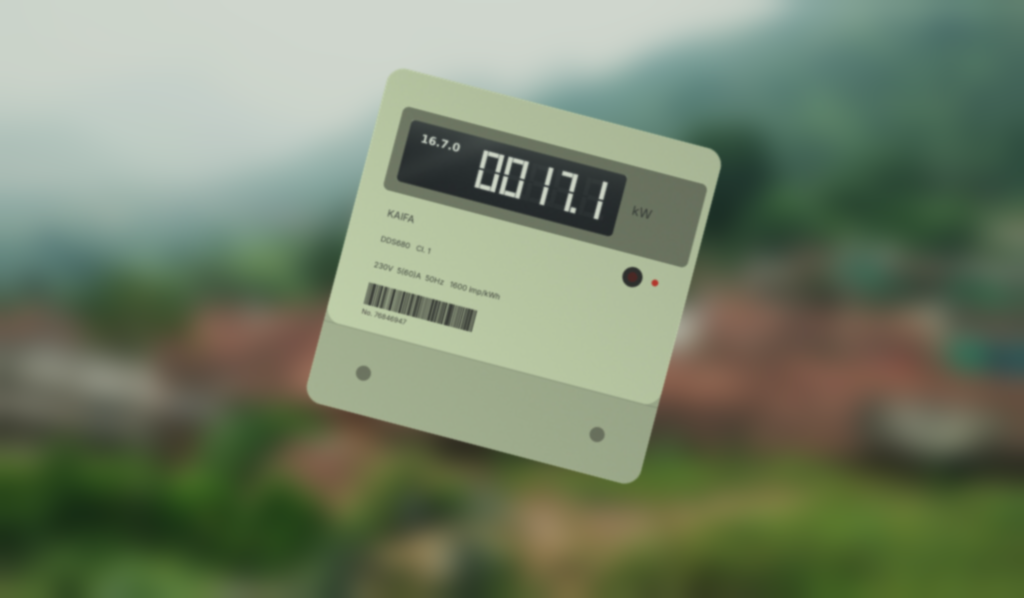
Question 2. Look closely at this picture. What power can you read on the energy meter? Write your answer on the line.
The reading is 17.1 kW
